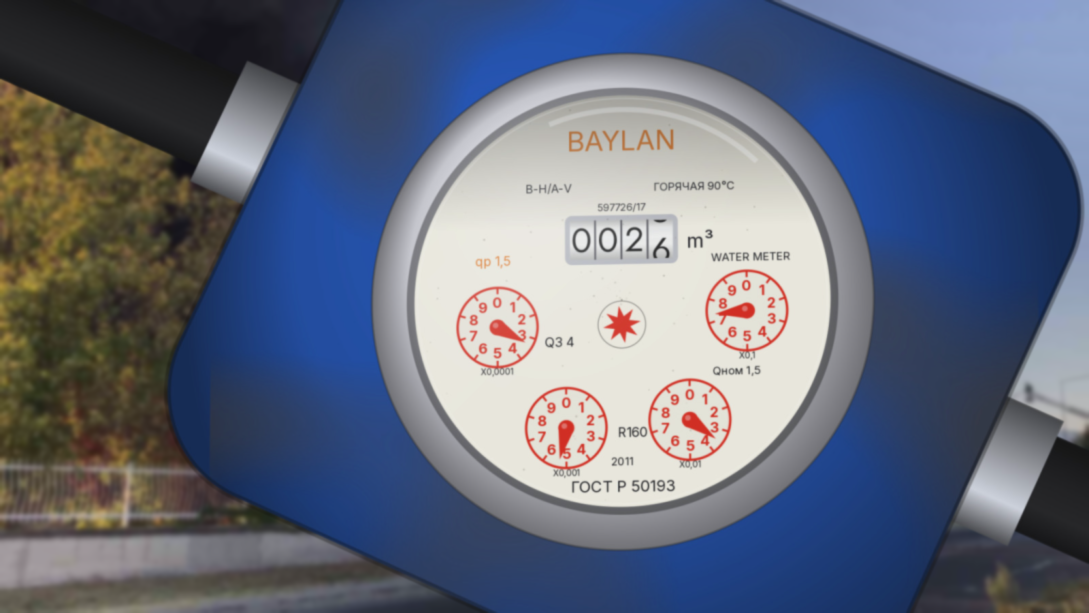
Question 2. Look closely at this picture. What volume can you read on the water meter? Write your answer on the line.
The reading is 25.7353 m³
